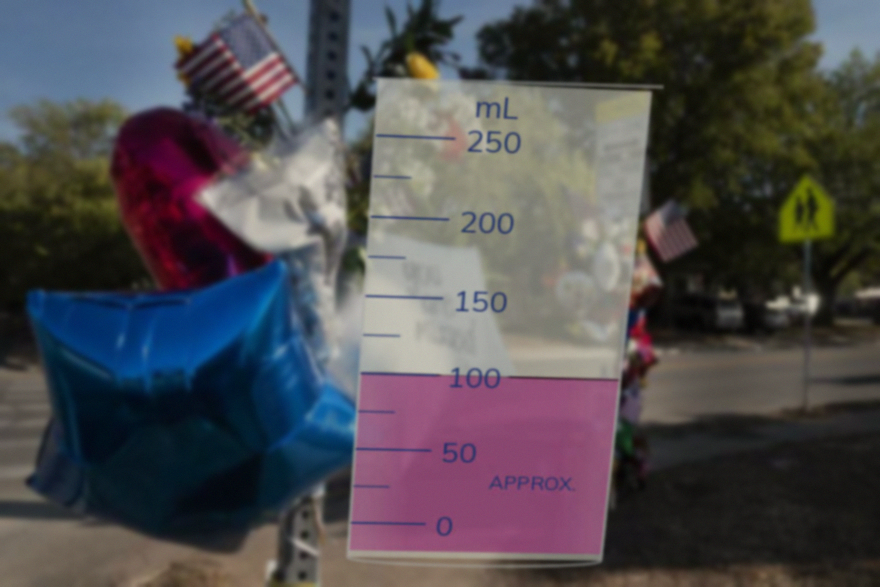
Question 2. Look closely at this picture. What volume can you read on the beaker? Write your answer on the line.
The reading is 100 mL
